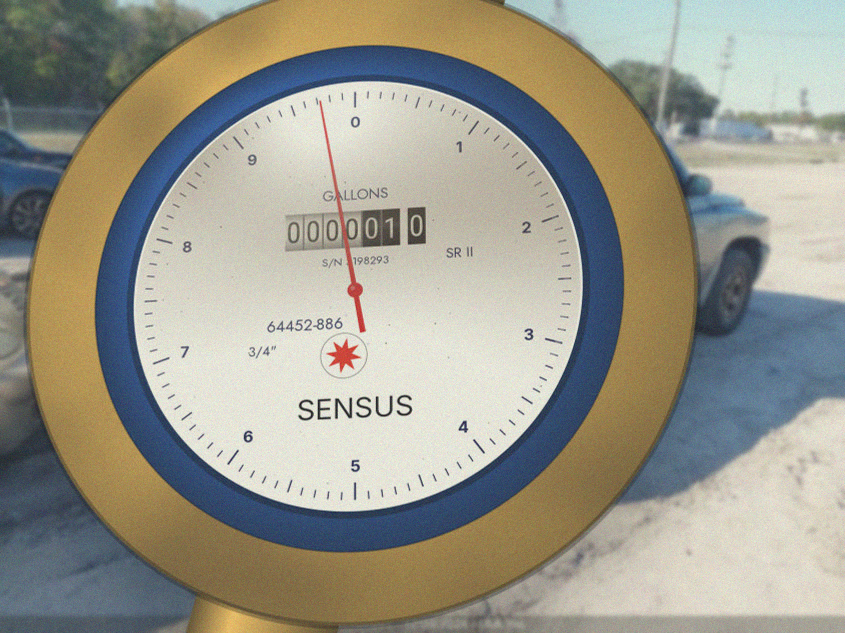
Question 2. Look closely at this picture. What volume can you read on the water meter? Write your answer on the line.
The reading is 9.7 gal
